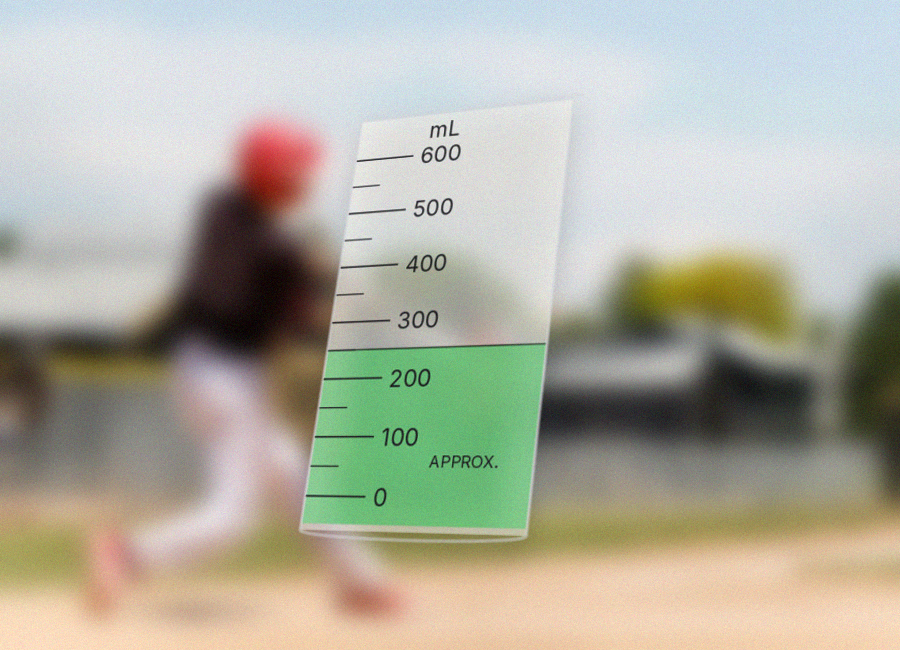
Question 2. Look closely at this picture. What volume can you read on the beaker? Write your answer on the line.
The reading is 250 mL
